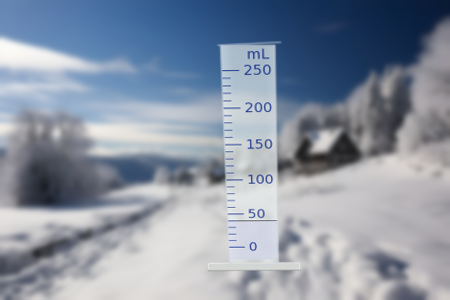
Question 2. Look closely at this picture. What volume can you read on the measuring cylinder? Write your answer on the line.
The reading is 40 mL
